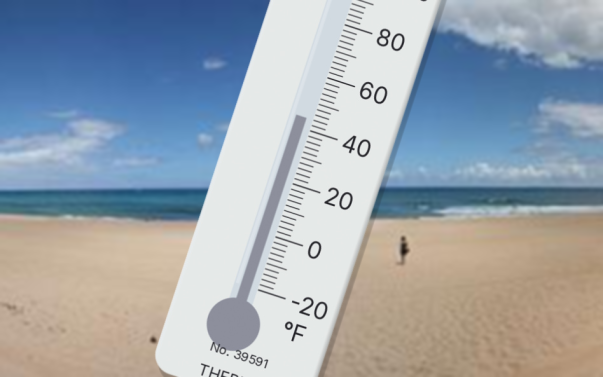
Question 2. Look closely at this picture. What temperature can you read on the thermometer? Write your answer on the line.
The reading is 44 °F
